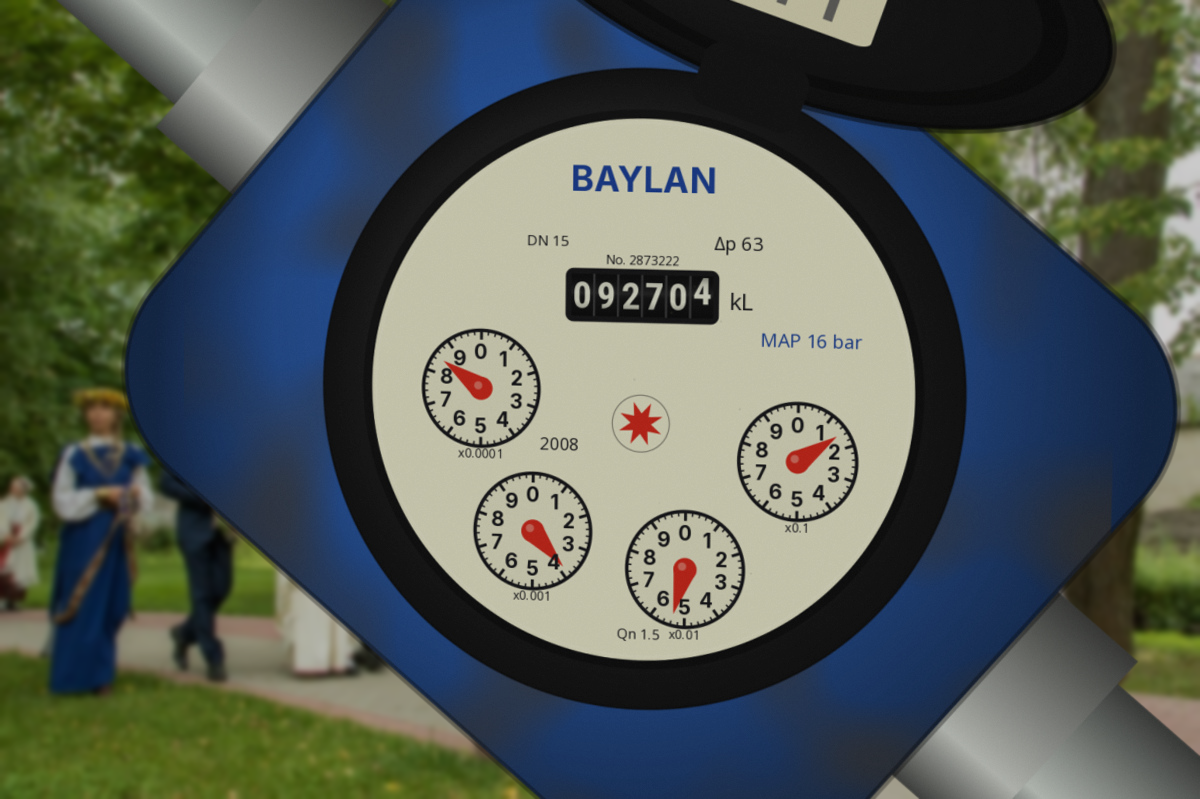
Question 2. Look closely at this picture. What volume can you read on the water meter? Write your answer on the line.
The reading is 92704.1538 kL
